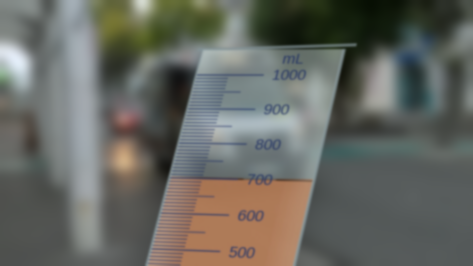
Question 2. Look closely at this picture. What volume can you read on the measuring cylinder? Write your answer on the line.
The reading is 700 mL
